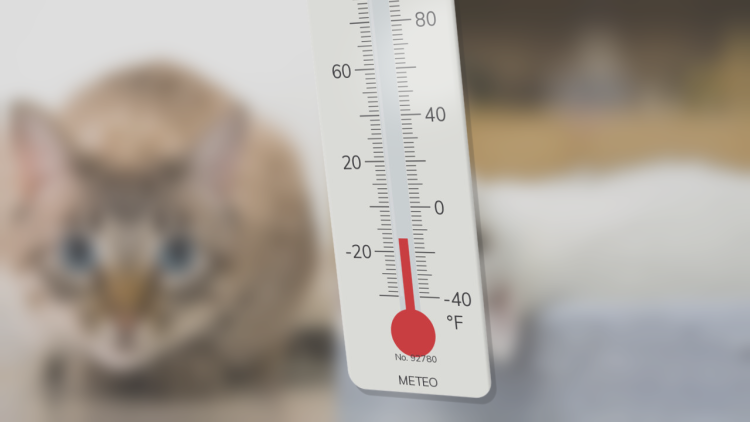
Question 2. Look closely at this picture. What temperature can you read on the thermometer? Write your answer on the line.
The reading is -14 °F
